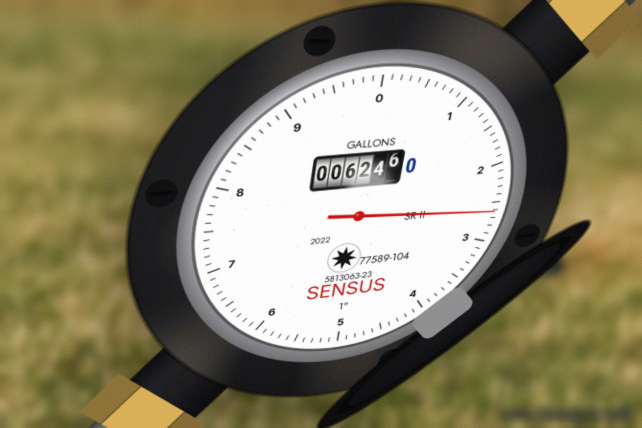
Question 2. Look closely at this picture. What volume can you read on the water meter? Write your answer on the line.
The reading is 62462.6 gal
